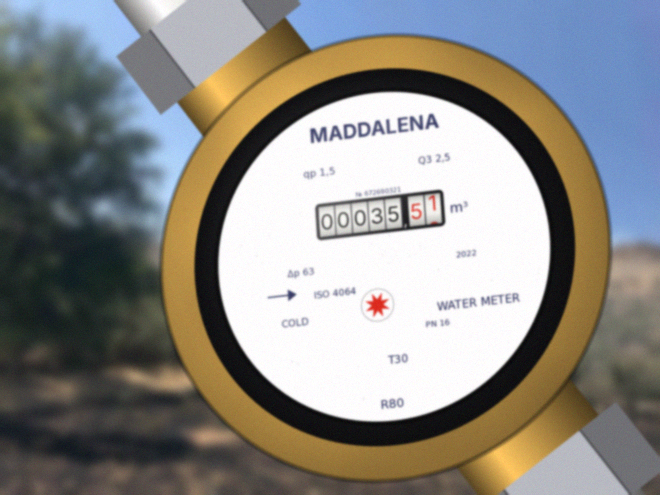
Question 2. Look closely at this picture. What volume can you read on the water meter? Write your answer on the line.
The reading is 35.51 m³
